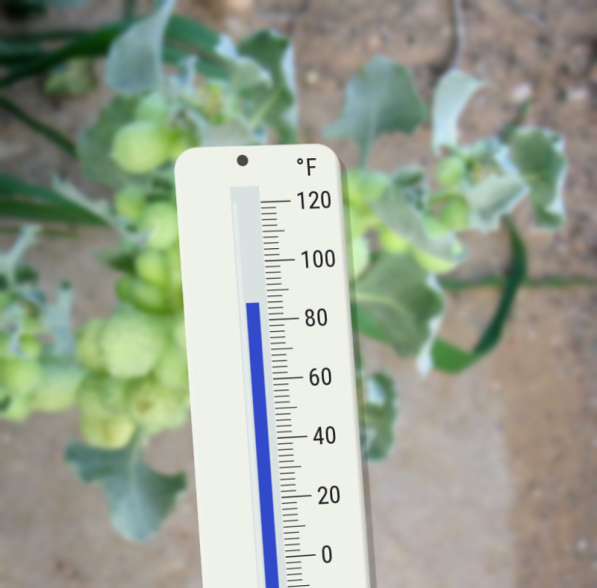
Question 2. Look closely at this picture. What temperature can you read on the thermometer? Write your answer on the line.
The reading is 86 °F
